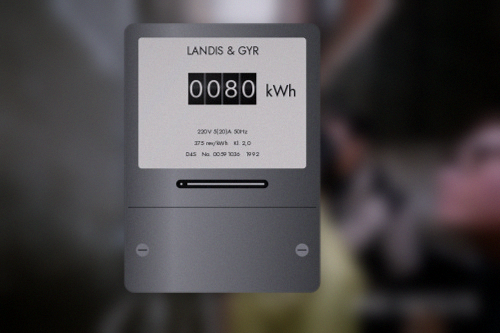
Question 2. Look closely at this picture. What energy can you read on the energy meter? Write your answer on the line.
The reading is 80 kWh
